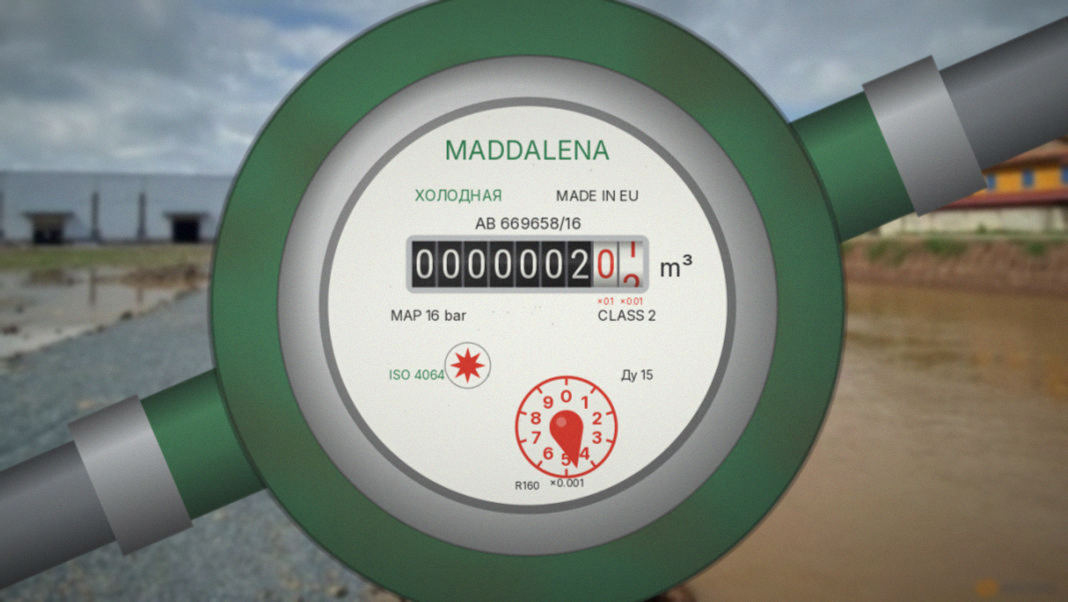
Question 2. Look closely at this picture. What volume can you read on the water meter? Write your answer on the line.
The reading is 2.014 m³
